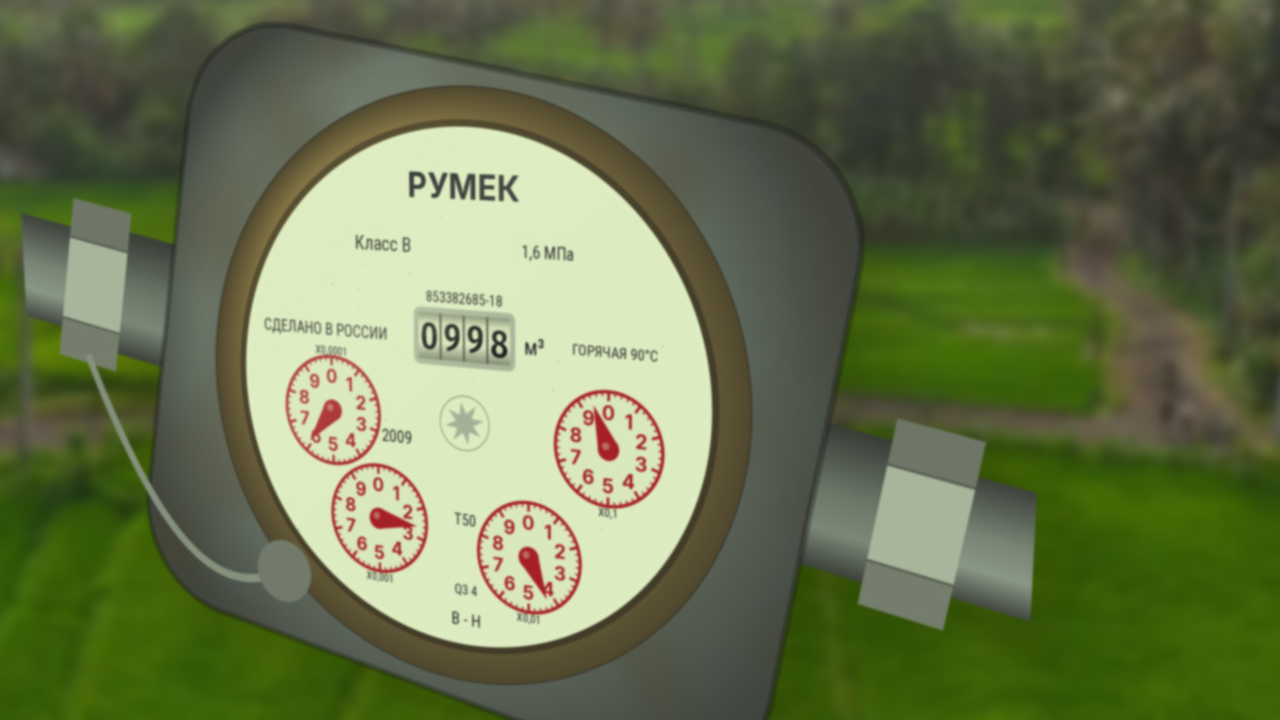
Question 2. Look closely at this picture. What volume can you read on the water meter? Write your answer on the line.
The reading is 997.9426 m³
